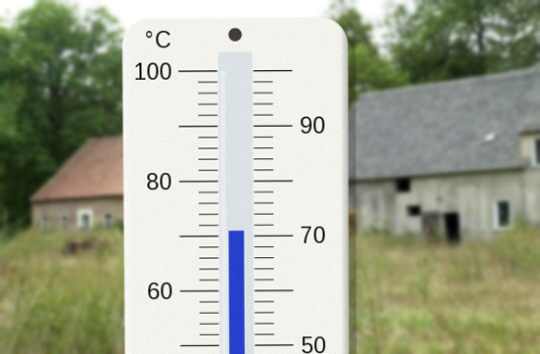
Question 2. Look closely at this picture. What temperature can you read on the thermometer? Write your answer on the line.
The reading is 71 °C
